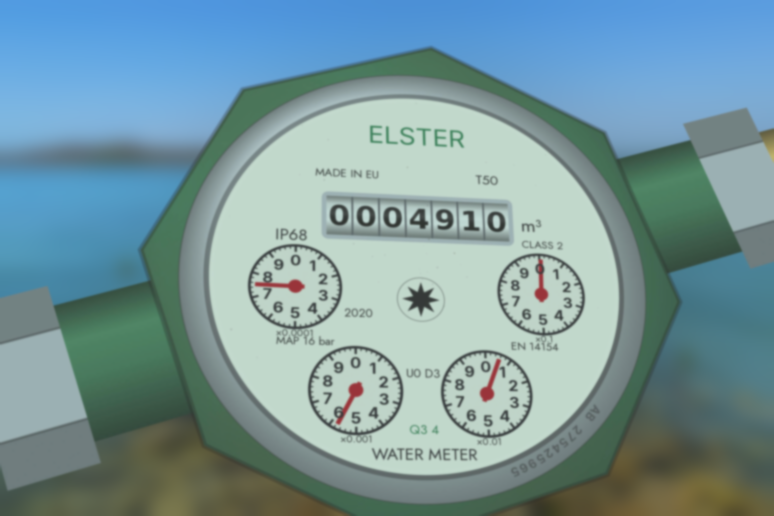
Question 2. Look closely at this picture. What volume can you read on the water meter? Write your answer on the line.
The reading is 4910.0057 m³
